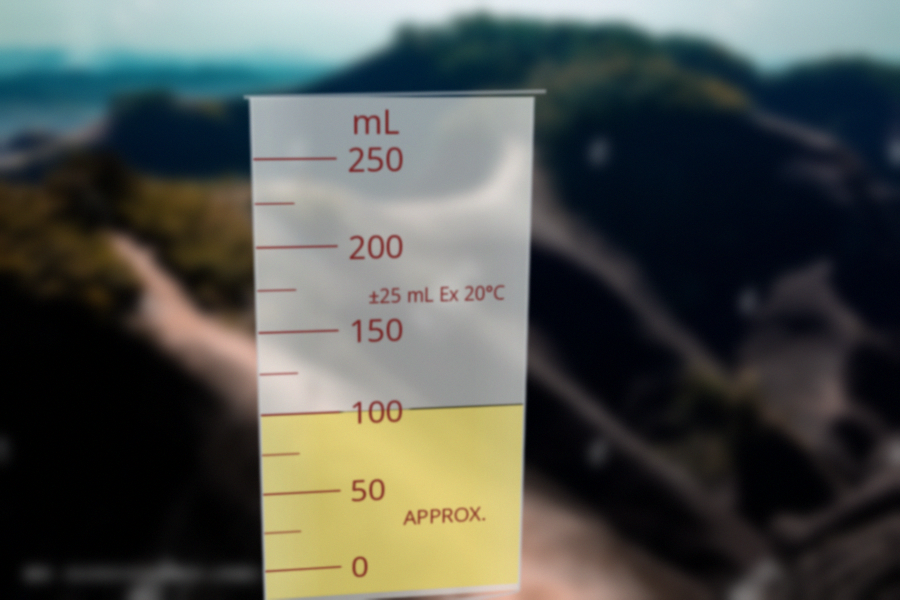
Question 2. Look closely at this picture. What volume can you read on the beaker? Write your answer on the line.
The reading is 100 mL
